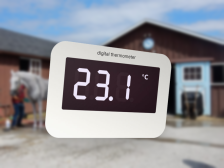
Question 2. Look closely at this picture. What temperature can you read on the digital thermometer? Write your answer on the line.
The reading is 23.1 °C
